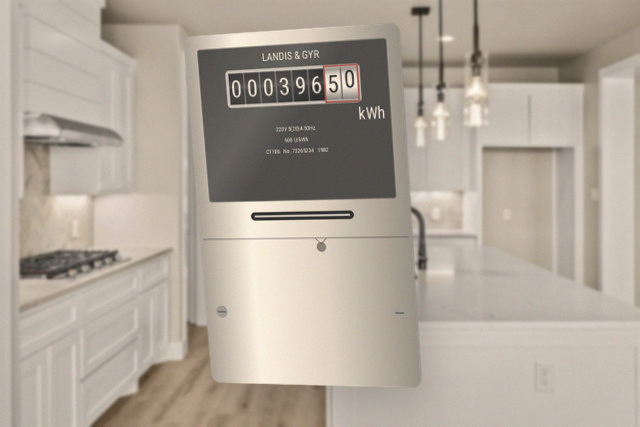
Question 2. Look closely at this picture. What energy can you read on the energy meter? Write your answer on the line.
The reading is 396.50 kWh
